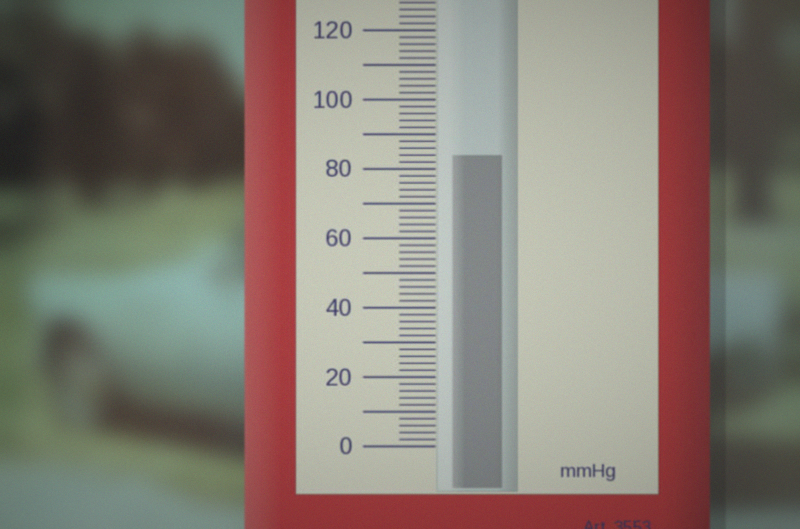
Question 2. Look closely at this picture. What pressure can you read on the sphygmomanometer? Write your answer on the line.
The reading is 84 mmHg
